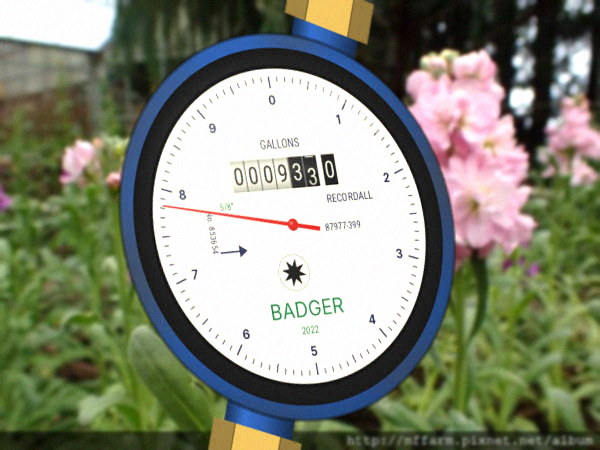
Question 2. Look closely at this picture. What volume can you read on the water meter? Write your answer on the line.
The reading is 9327.8 gal
